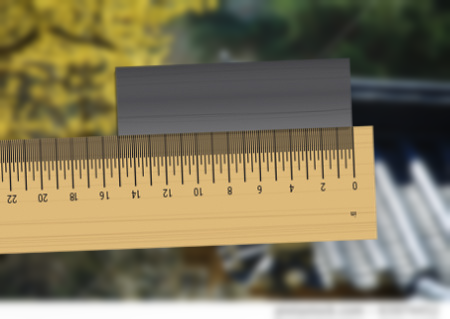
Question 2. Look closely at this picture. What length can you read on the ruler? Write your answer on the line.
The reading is 15 in
